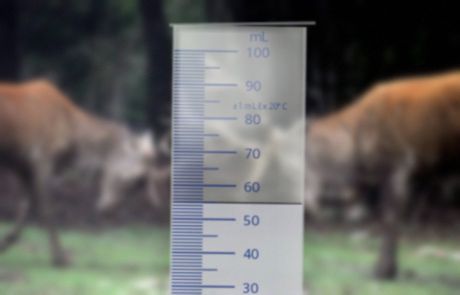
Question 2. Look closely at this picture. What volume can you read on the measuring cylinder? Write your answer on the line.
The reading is 55 mL
